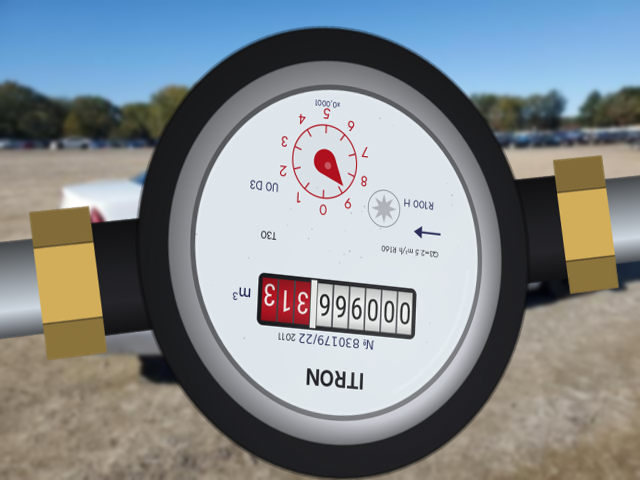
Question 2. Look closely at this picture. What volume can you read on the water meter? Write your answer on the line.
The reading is 966.3128 m³
